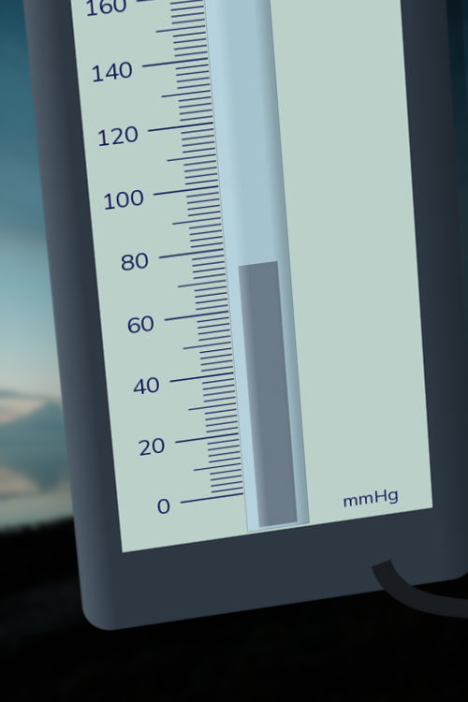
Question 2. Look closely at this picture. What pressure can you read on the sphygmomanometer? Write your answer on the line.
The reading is 74 mmHg
